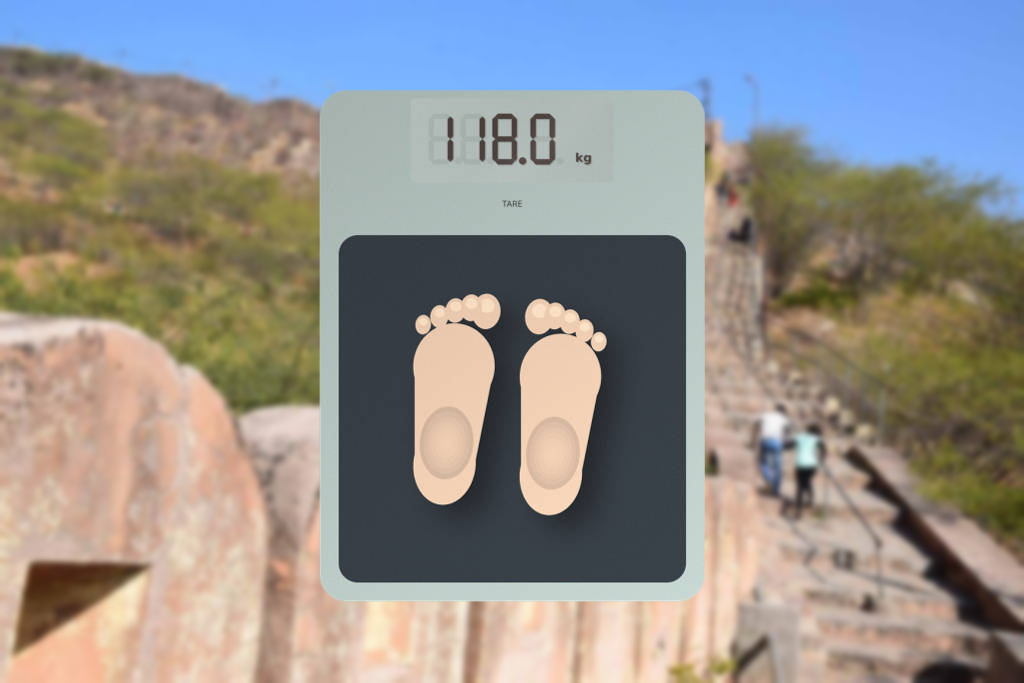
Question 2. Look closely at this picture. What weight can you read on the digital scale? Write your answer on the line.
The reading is 118.0 kg
